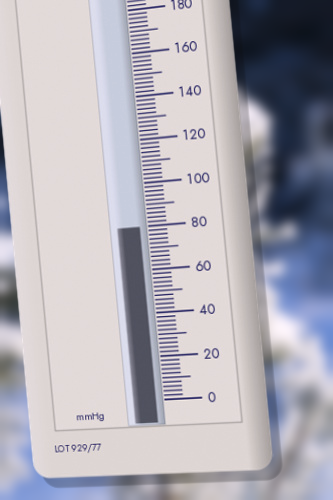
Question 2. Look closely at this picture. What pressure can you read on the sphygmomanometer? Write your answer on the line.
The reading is 80 mmHg
